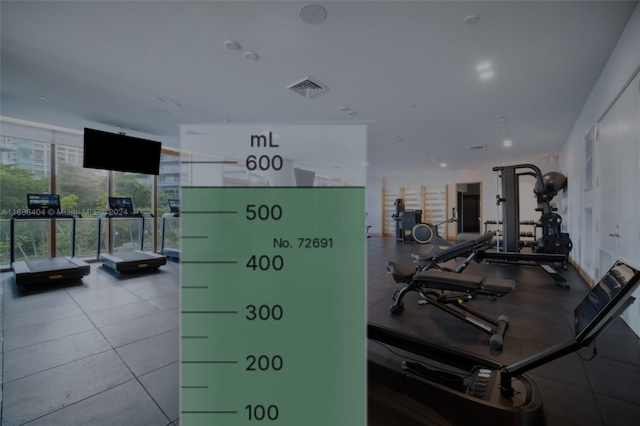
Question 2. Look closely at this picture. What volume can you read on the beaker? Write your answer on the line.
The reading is 550 mL
